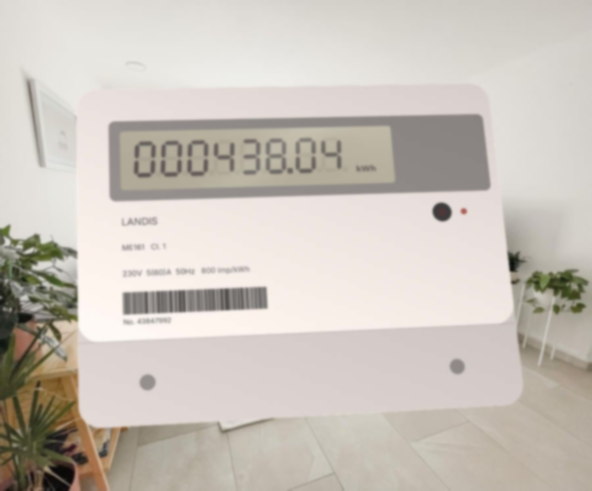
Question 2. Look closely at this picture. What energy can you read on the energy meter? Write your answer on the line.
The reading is 438.04 kWh
